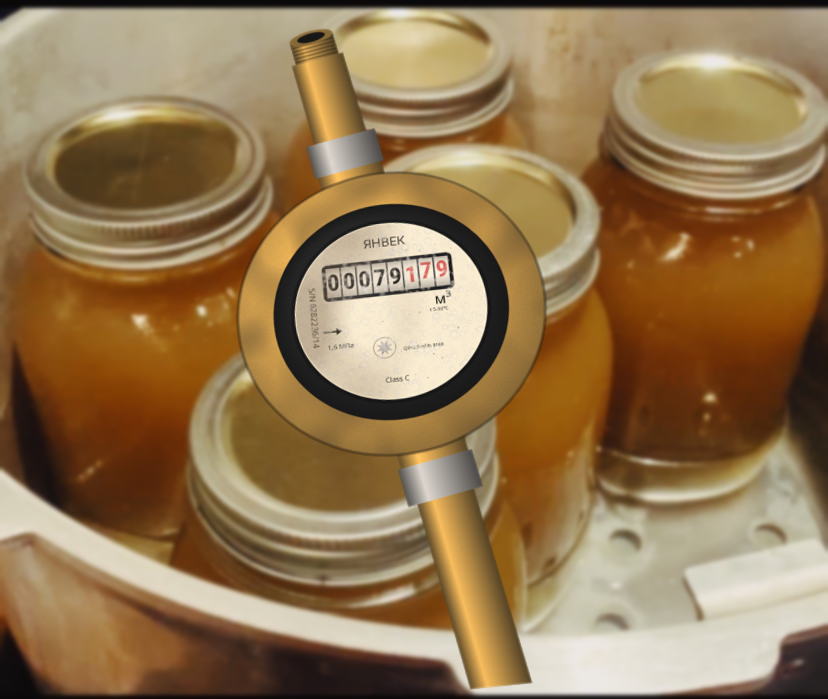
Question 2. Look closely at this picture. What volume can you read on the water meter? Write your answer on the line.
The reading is 79.179 m³
